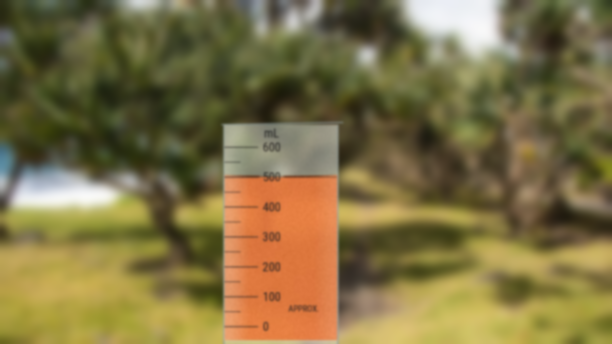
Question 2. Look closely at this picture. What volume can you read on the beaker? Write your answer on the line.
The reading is 500 mL
